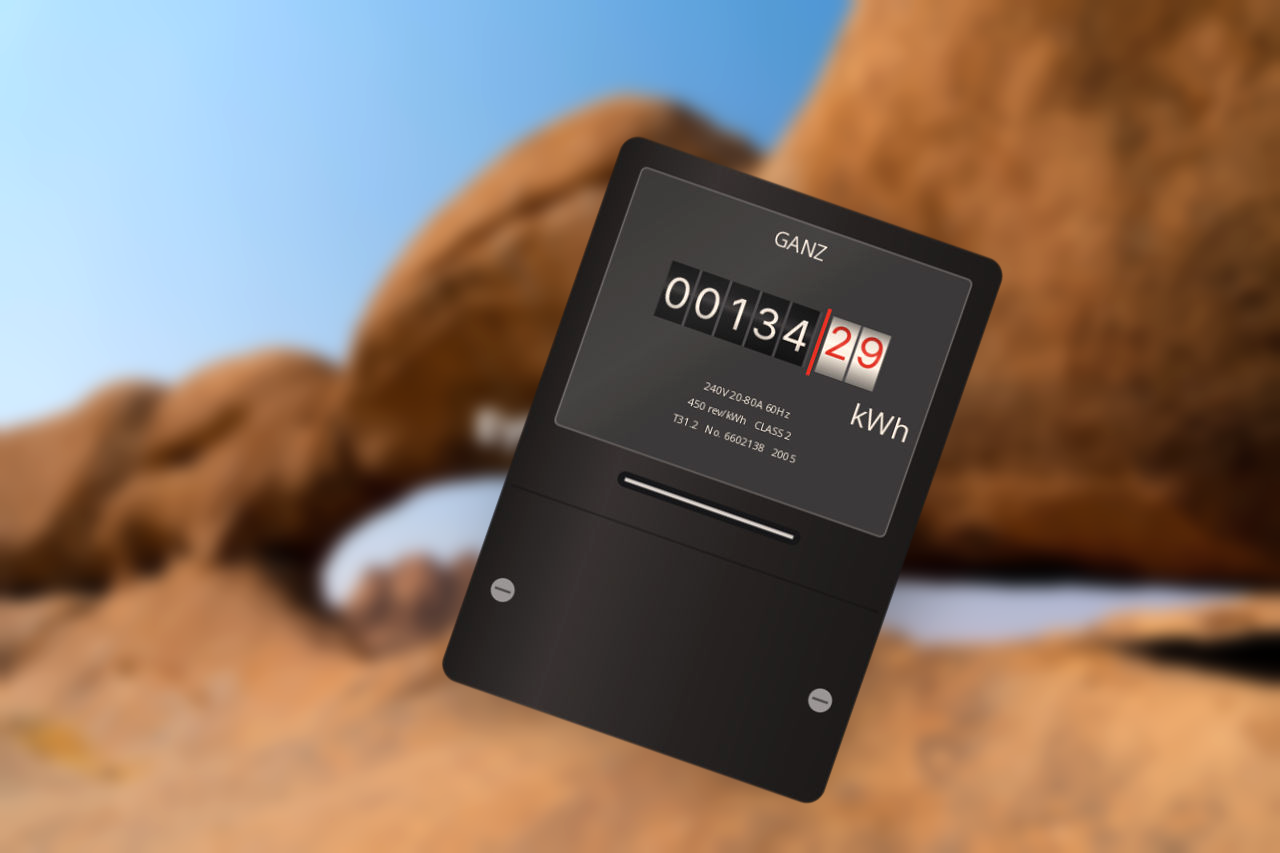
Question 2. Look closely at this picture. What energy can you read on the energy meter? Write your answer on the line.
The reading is 134.29 kWh
